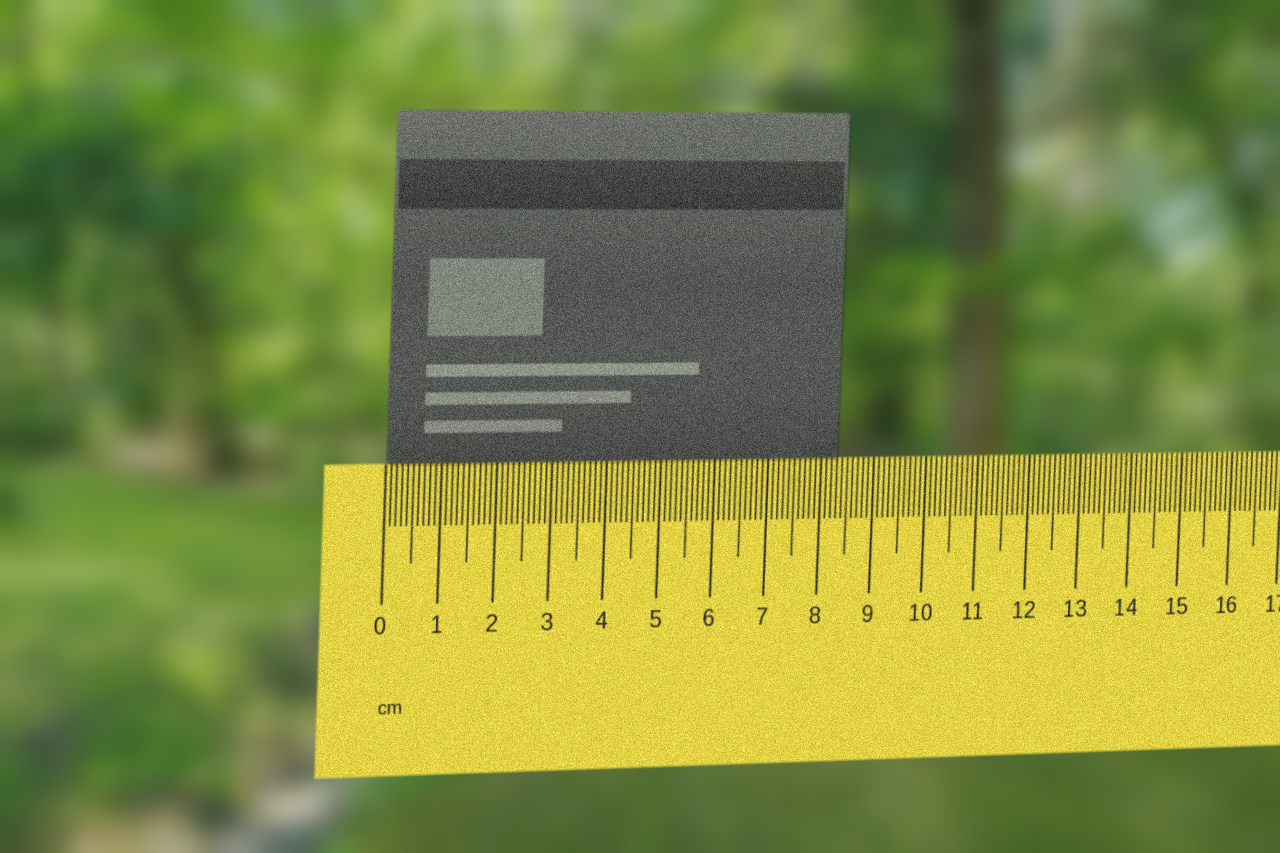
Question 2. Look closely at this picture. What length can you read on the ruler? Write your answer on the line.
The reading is 8.3 cm
